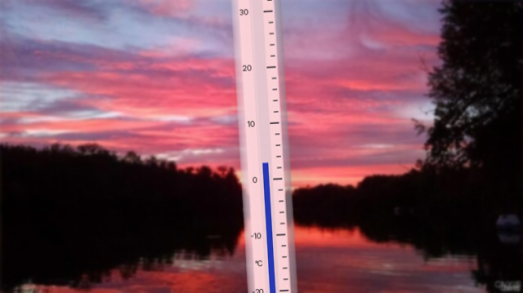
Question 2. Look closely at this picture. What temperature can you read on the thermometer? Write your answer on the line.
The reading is 3 °C
